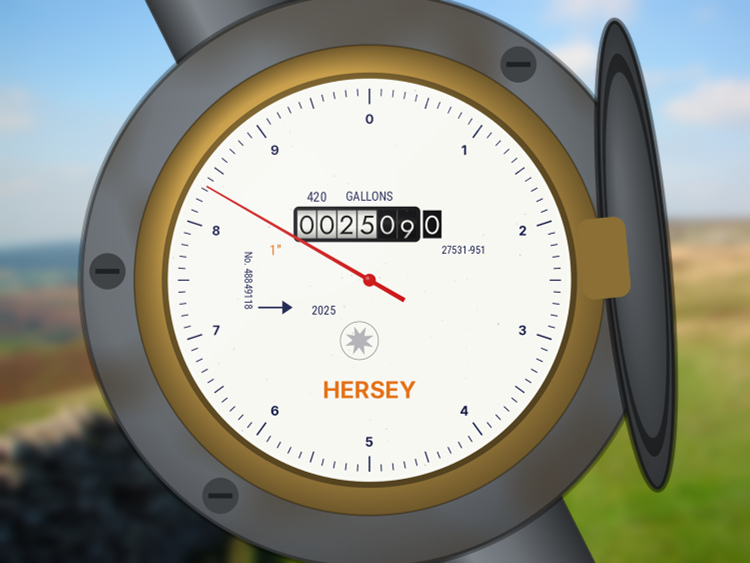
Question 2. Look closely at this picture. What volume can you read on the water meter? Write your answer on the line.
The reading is 25088.3 gal
